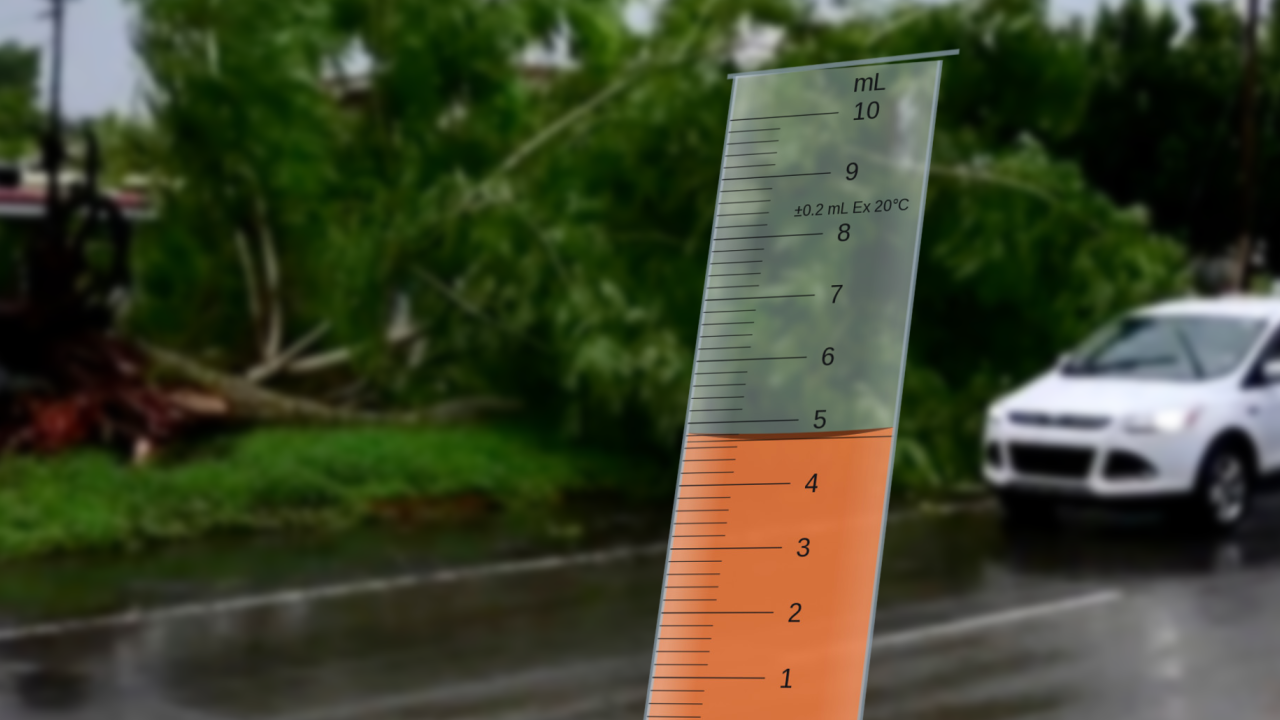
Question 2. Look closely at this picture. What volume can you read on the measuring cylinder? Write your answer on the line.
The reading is 4.7 mL
